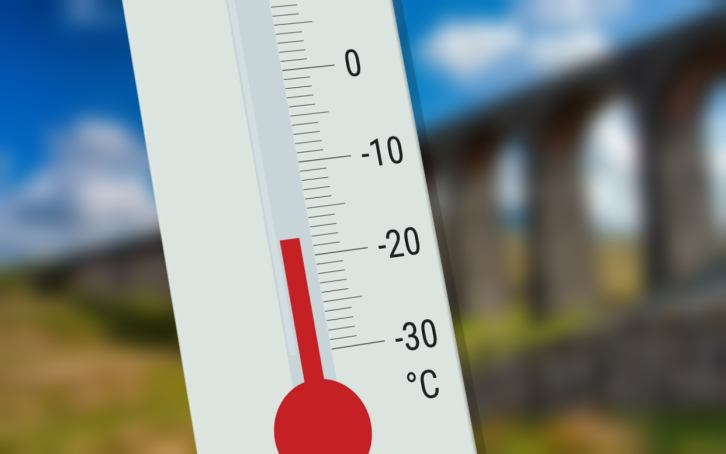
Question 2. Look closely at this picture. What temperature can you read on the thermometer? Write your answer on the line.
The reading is -18 °C
